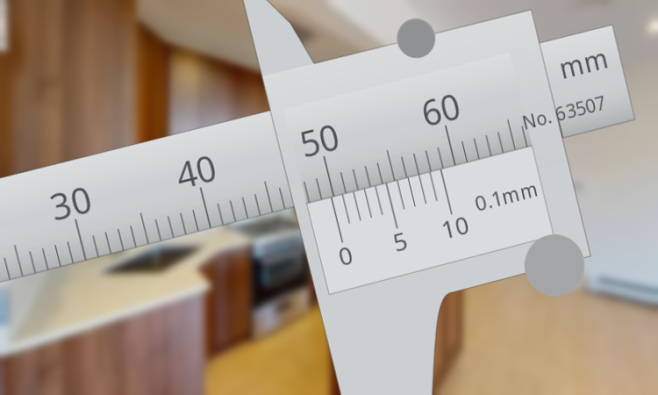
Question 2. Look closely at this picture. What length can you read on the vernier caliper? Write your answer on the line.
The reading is 49.8 mm
